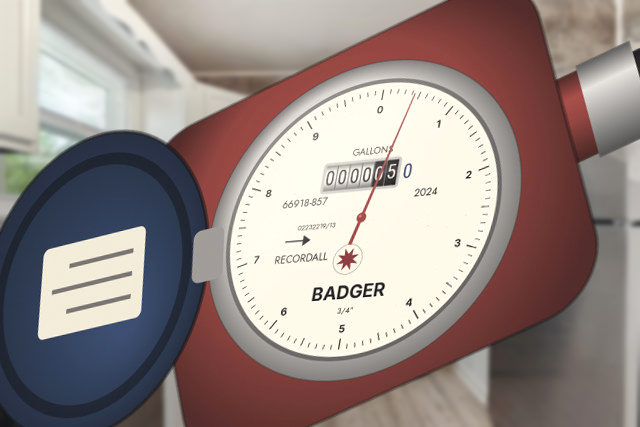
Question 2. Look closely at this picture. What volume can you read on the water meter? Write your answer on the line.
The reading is 50.4 gal
